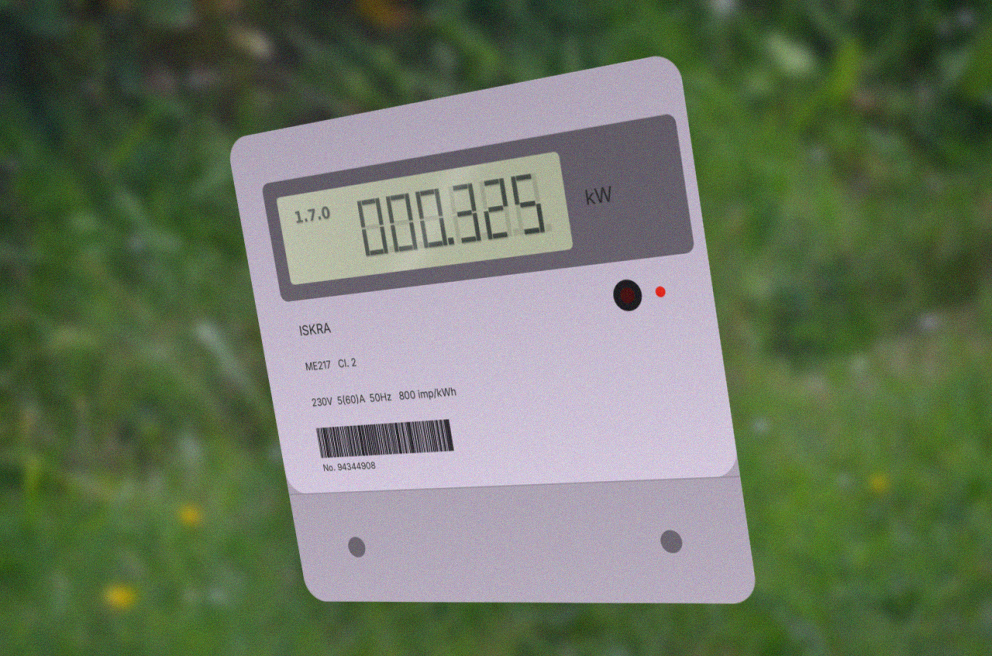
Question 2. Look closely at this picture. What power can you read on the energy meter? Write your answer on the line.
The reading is 0.325 kW
